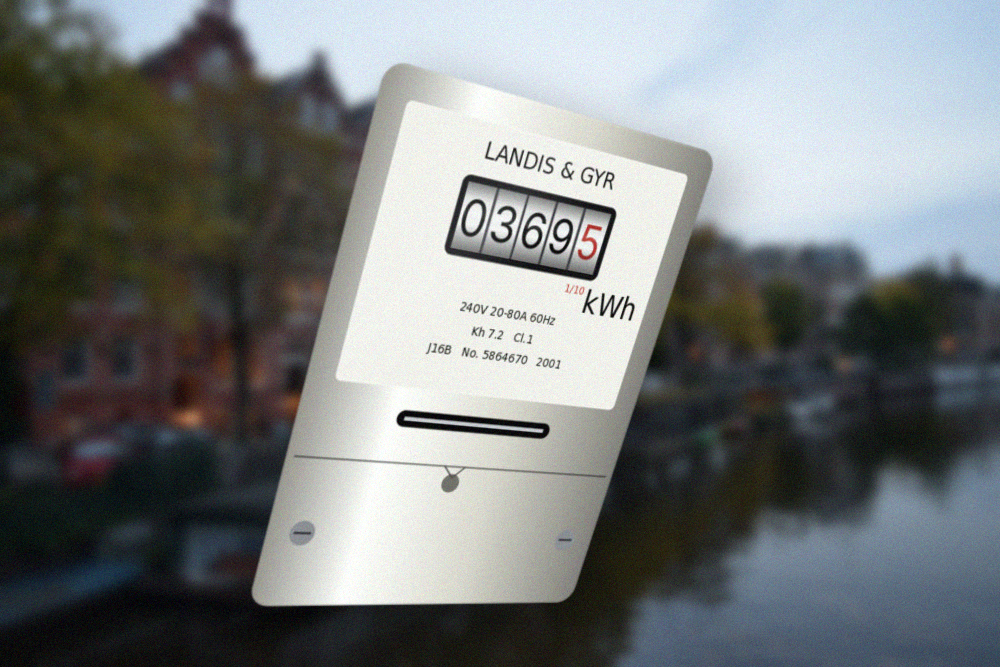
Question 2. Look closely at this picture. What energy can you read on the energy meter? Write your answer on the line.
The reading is 369.5 kWh
